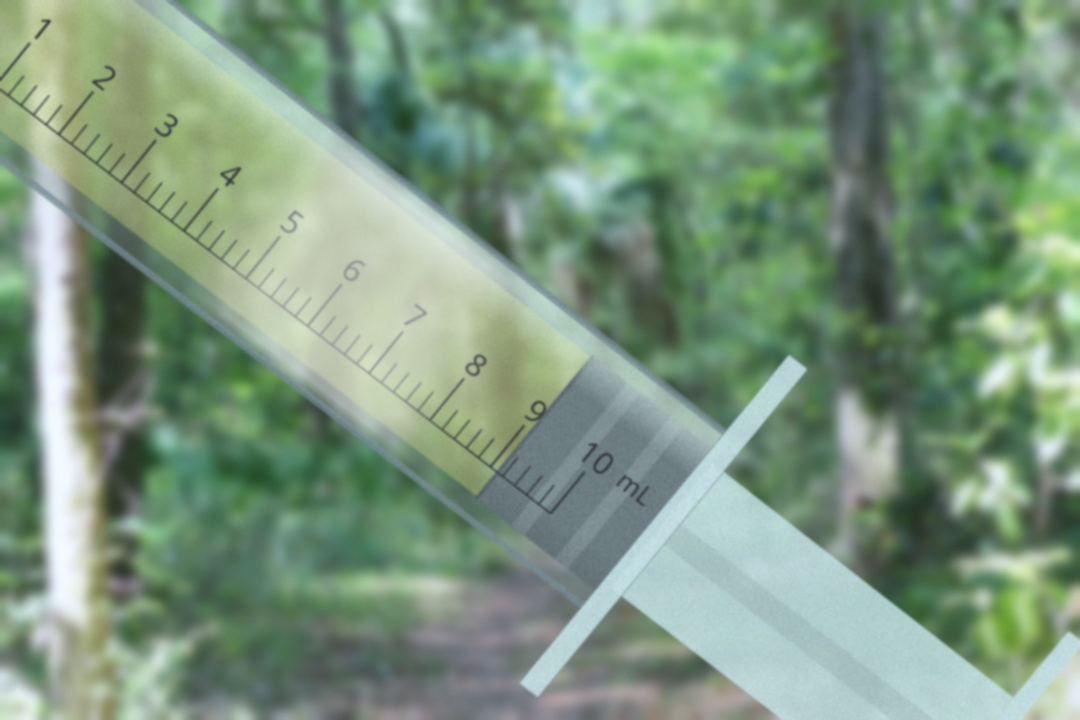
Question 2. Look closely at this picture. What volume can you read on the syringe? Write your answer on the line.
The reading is 9.1 mL
